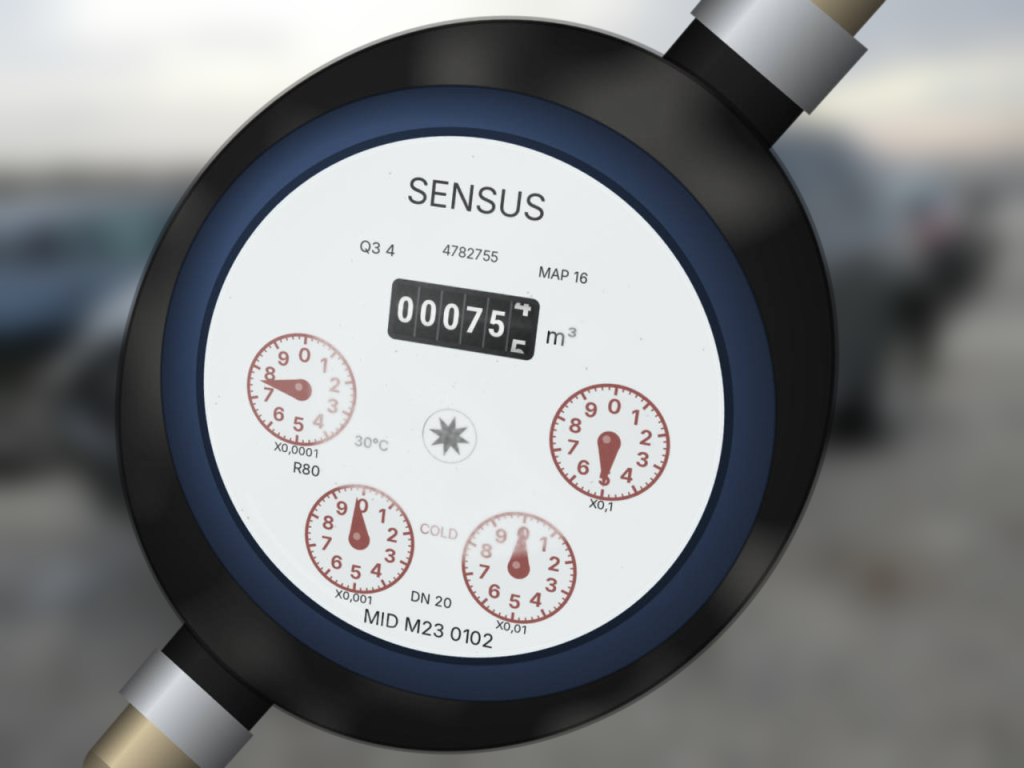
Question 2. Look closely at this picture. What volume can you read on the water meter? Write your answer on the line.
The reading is 754.4997 m³
